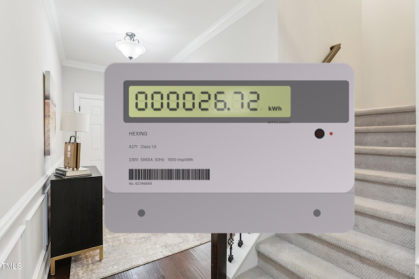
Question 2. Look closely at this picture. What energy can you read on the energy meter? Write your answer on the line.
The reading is 26.72 kWh
